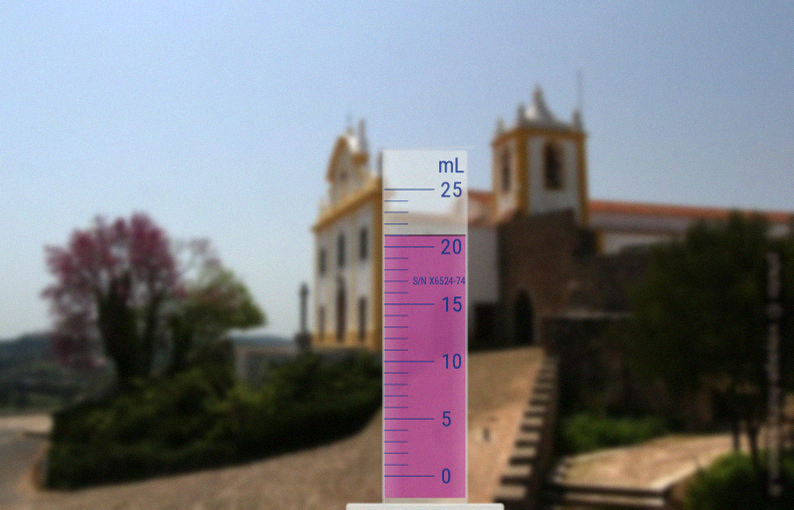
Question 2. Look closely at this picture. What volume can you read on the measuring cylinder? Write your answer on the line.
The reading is 21 mL
